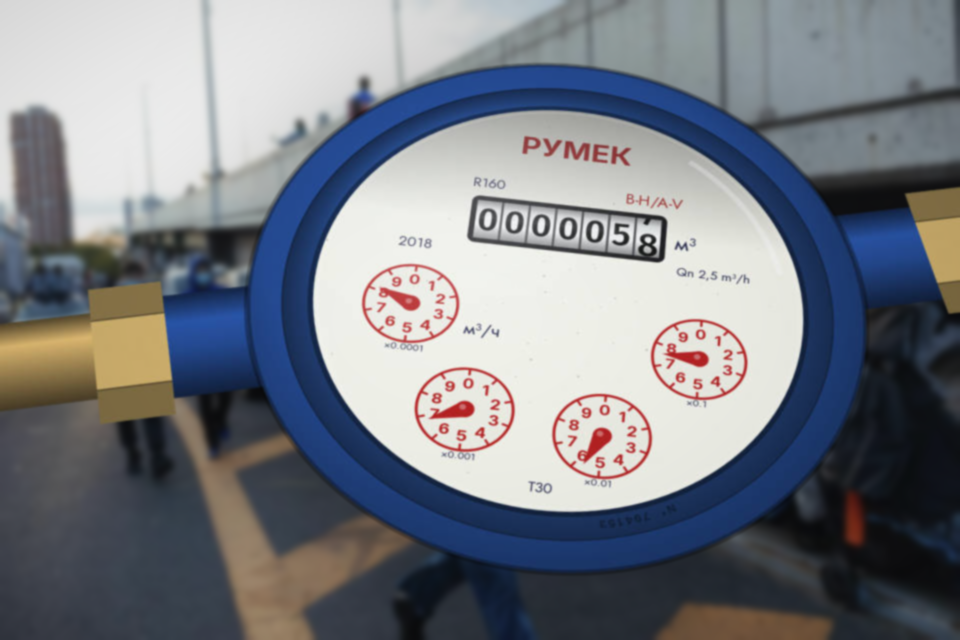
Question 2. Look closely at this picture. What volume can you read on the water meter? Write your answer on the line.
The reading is 57.7568 m³
